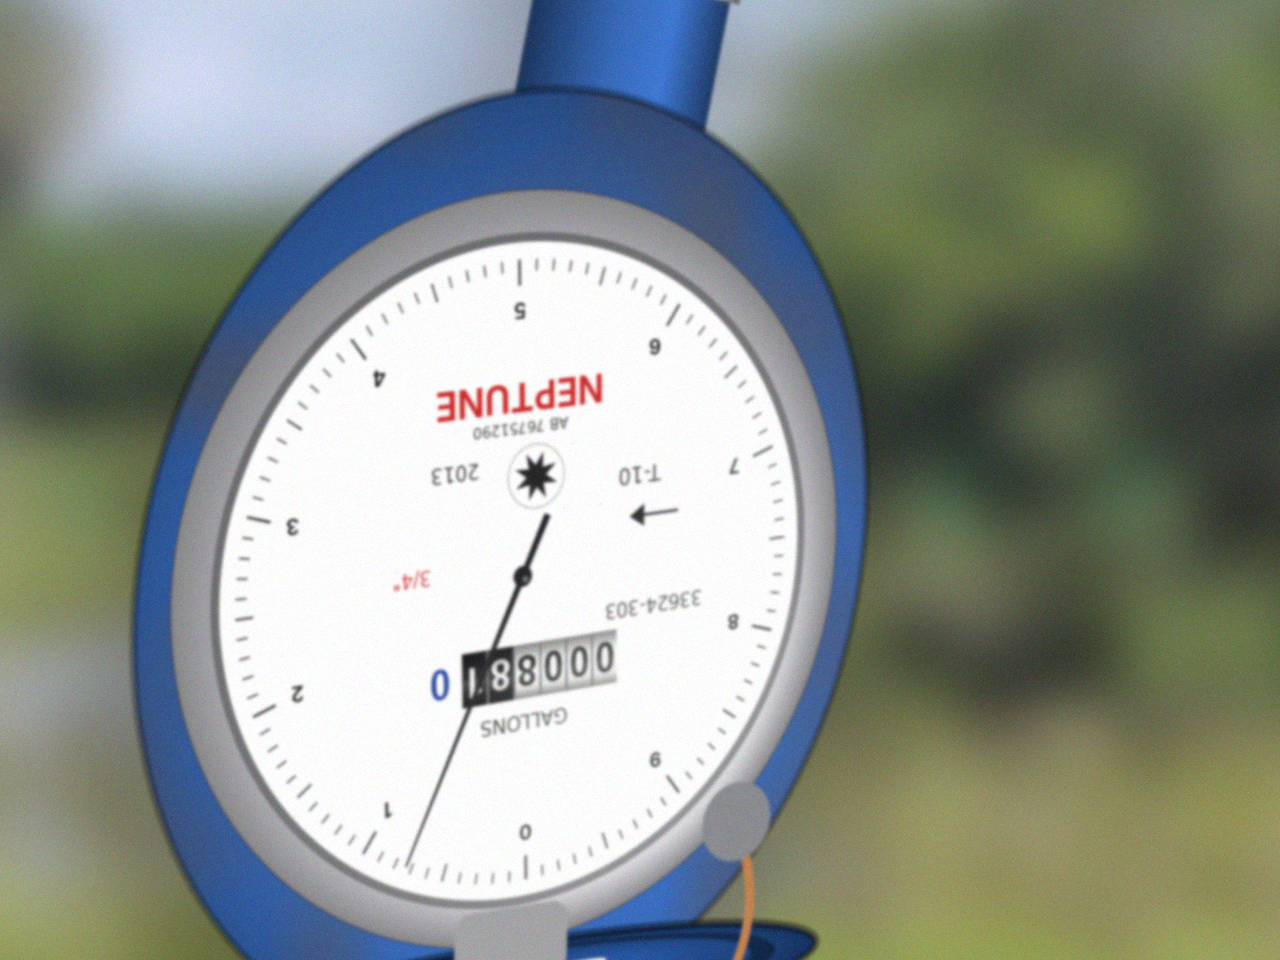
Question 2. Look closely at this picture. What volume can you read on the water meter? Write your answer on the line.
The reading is 8810.7 gal
